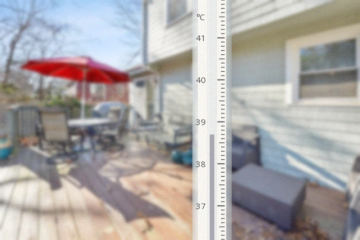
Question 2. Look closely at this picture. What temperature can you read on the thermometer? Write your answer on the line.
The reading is 38.7 °C
